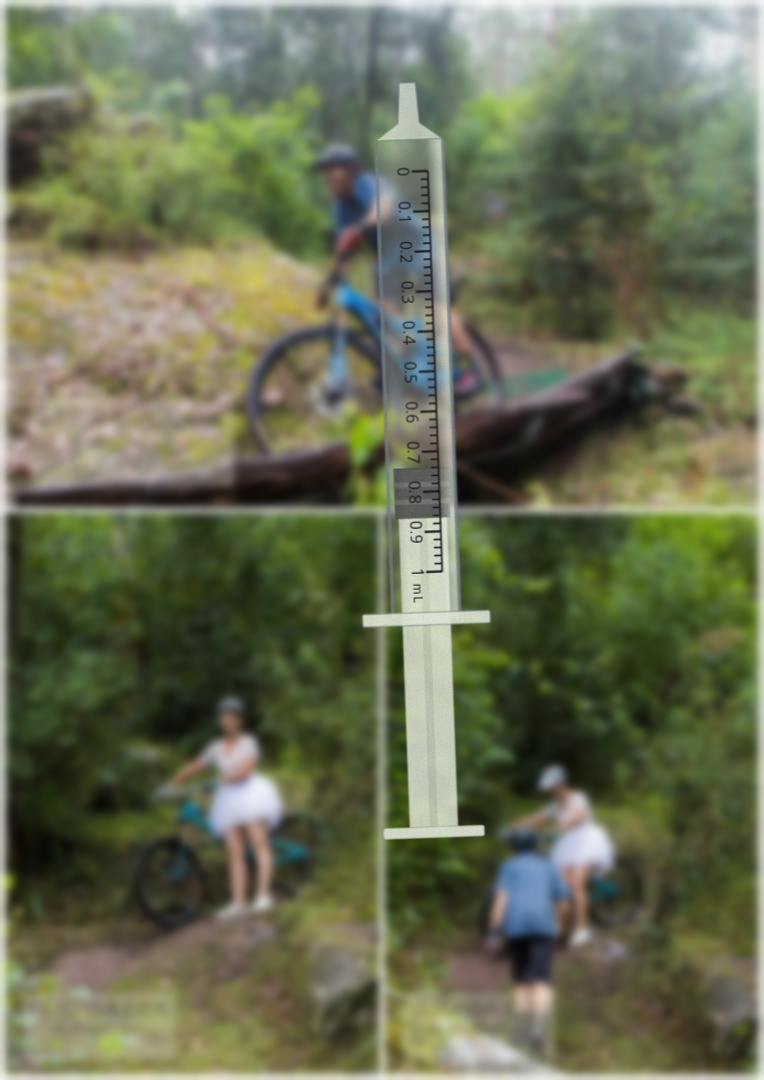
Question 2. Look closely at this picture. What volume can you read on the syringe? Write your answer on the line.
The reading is 0.74 mL
